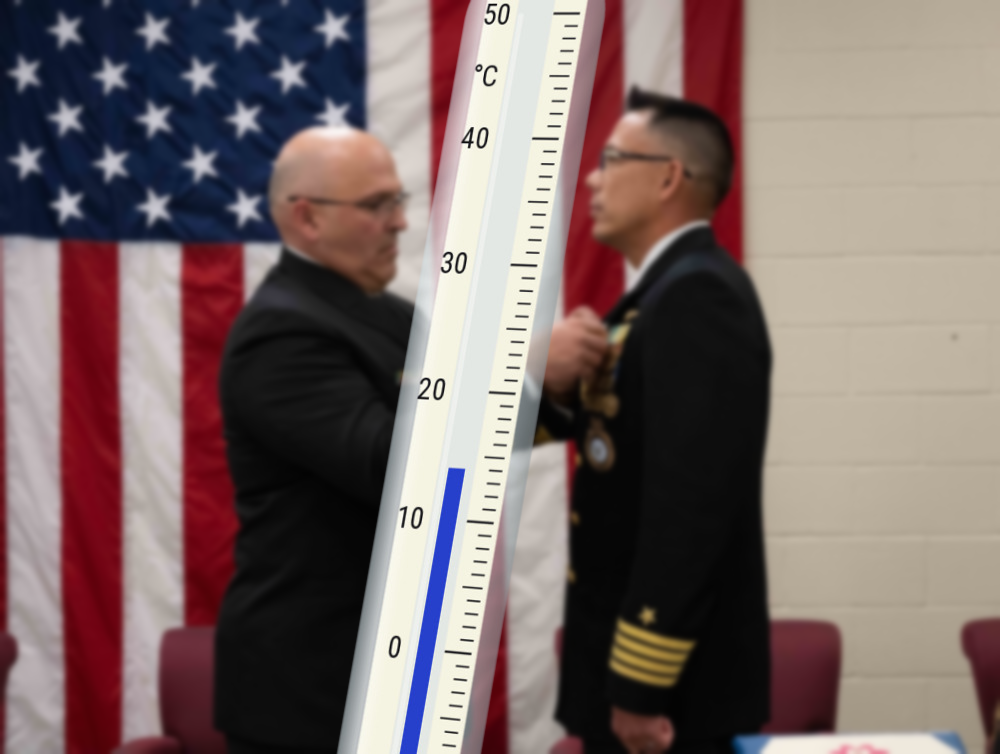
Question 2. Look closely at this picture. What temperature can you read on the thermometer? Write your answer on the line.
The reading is 14 °C
